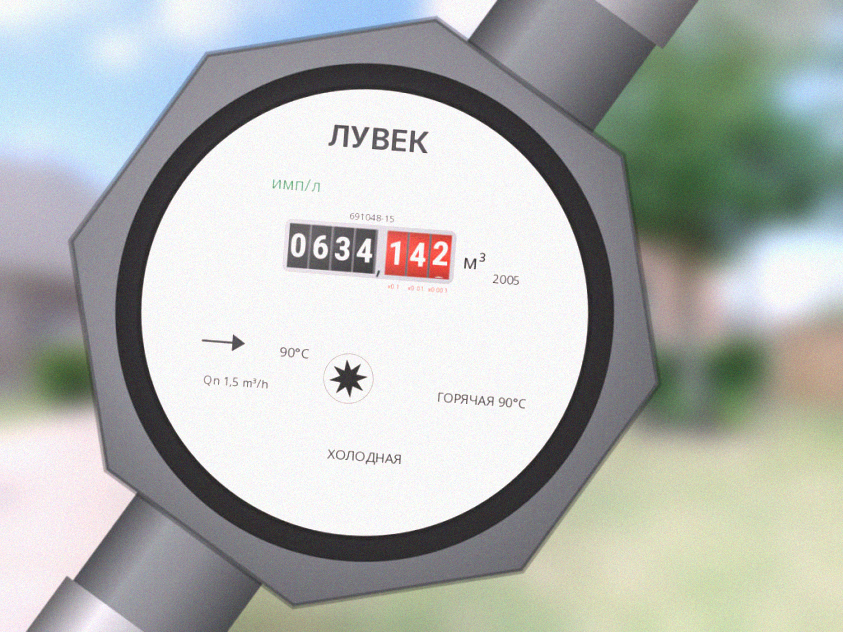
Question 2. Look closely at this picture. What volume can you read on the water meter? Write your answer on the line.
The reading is 634.142 m³
